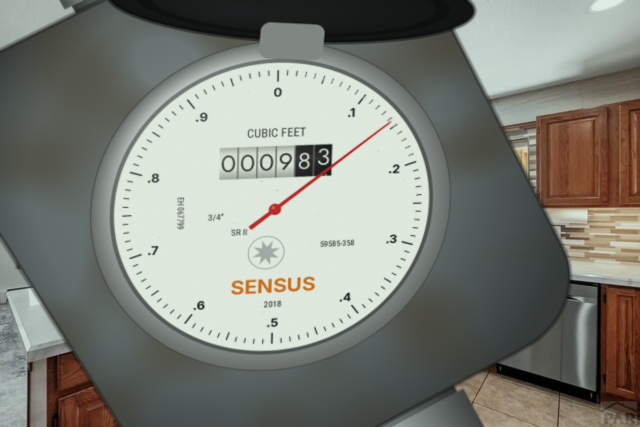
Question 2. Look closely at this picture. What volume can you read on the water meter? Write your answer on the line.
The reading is 983.14 ft³
